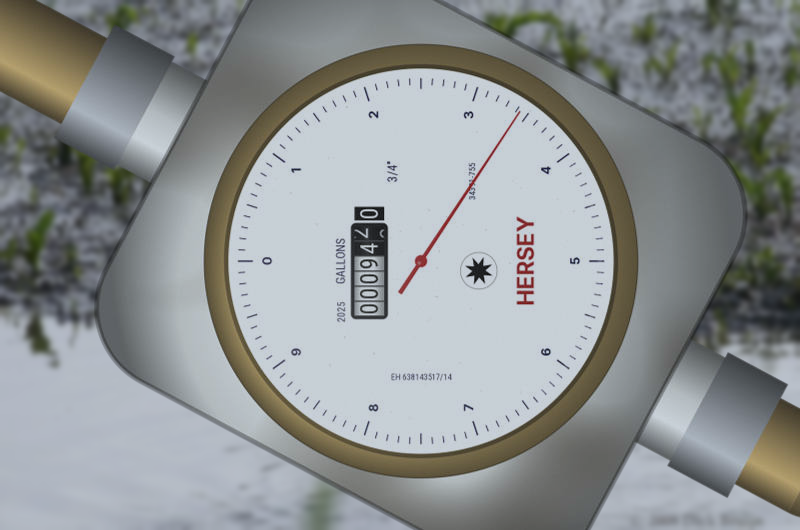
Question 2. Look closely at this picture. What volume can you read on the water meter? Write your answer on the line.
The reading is 9423.4 gal
